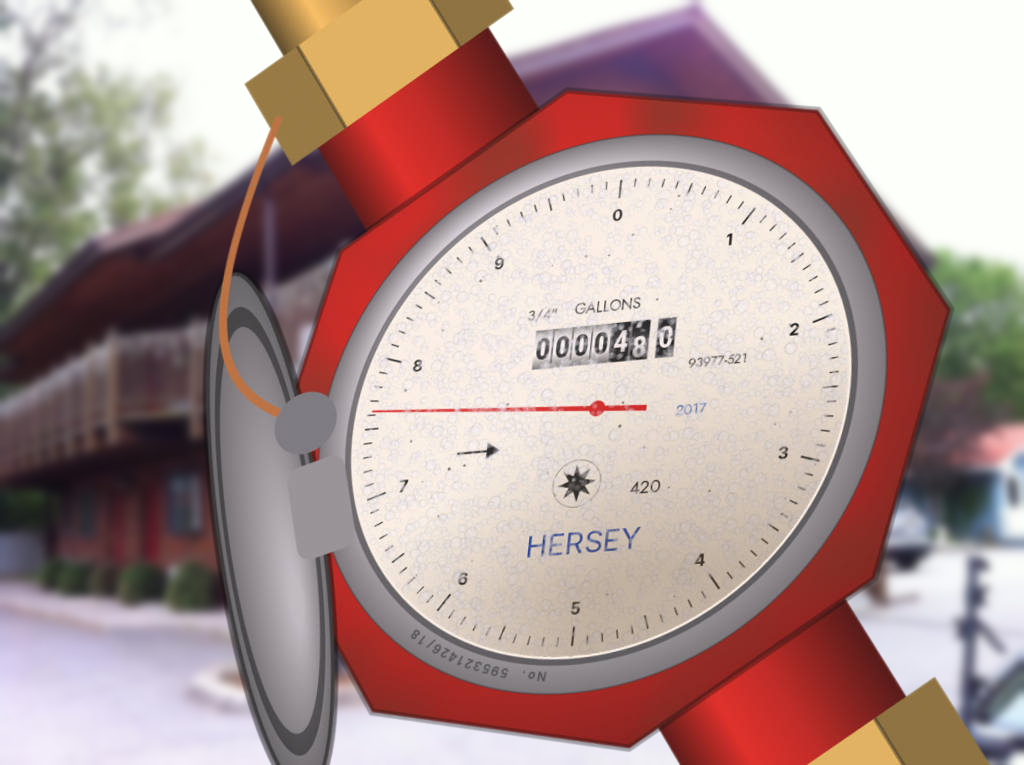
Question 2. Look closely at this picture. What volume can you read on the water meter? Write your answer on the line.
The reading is 477.6 gal
